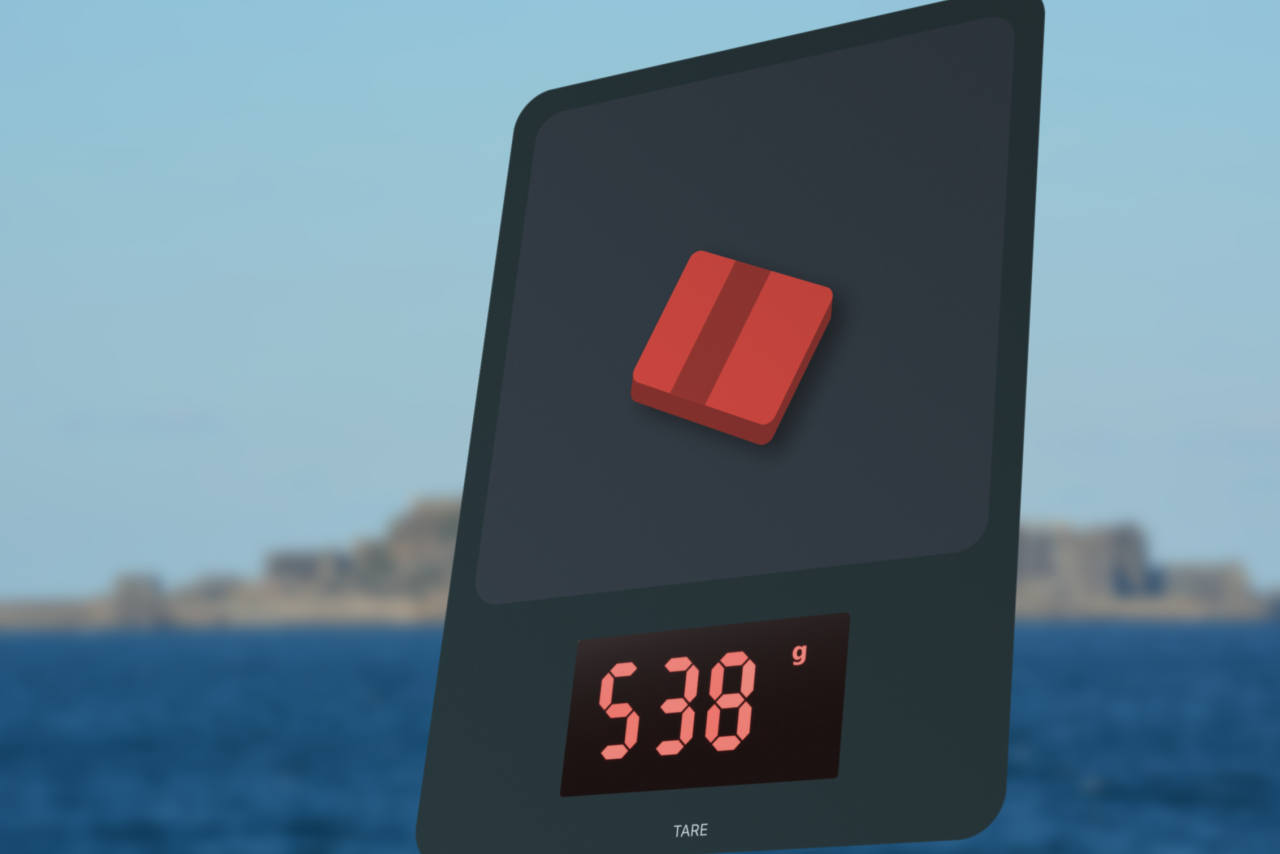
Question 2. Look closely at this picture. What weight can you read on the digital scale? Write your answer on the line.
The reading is 538 g
